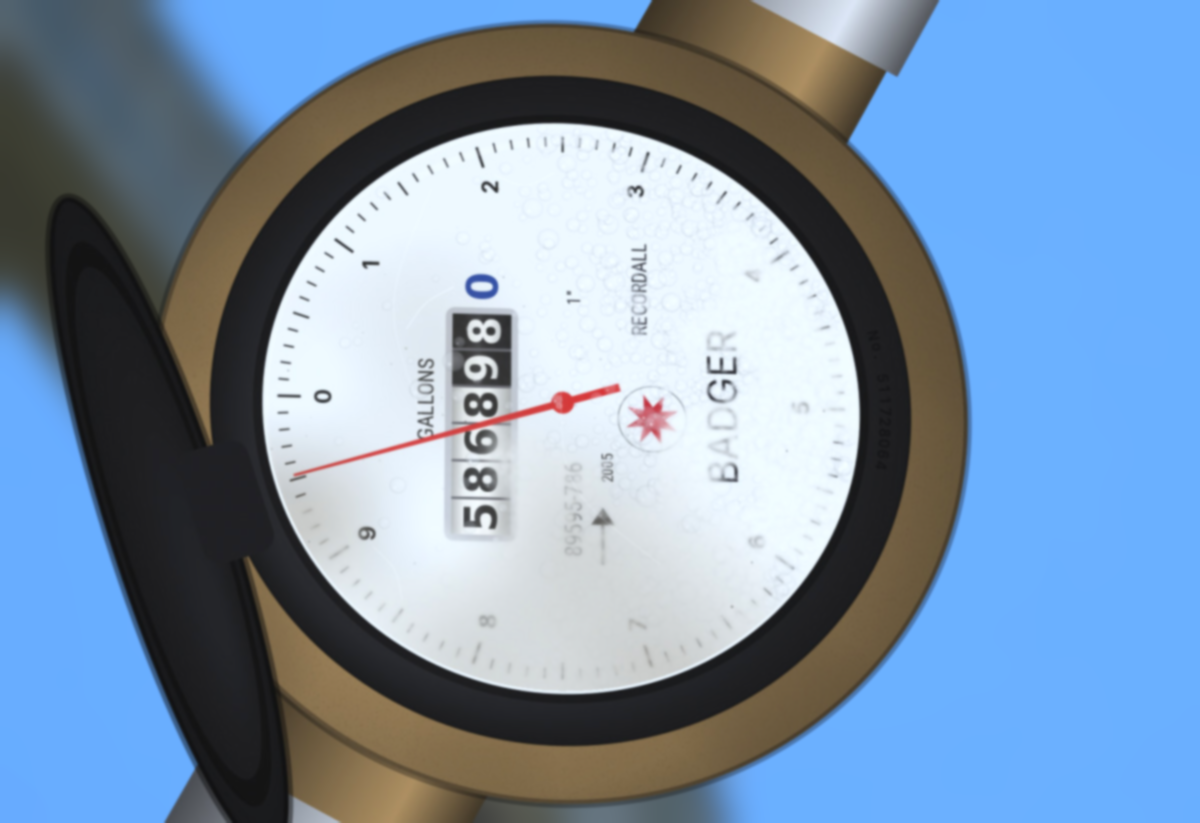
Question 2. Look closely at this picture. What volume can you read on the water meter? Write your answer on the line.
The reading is 5868979.5 gal
